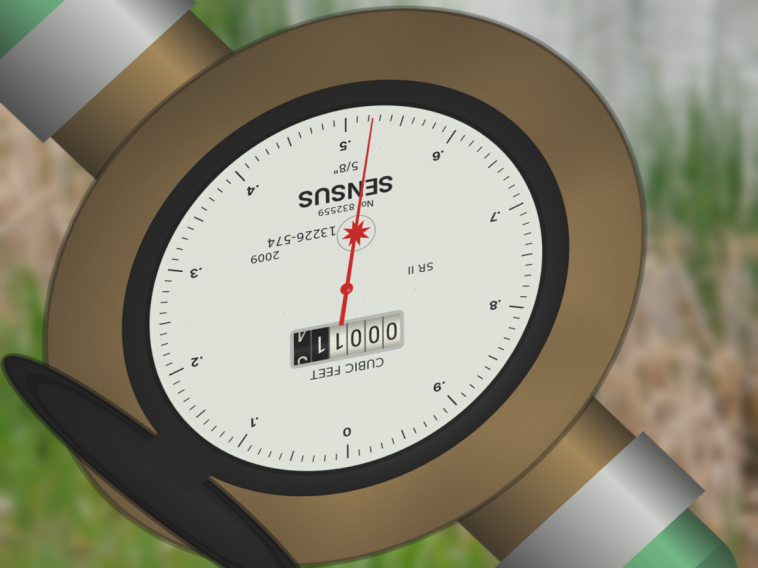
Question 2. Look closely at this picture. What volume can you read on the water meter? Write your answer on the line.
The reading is 113.52 ft³
